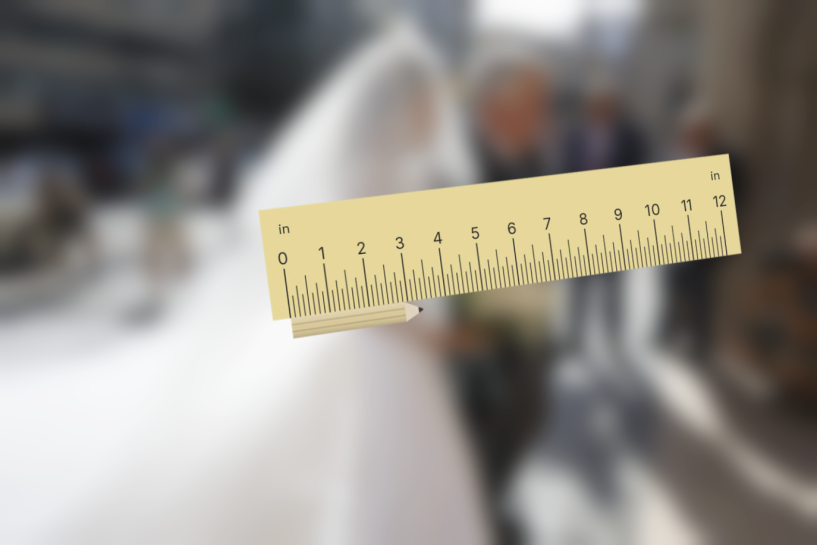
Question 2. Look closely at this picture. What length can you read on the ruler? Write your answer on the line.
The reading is 3.375 in
